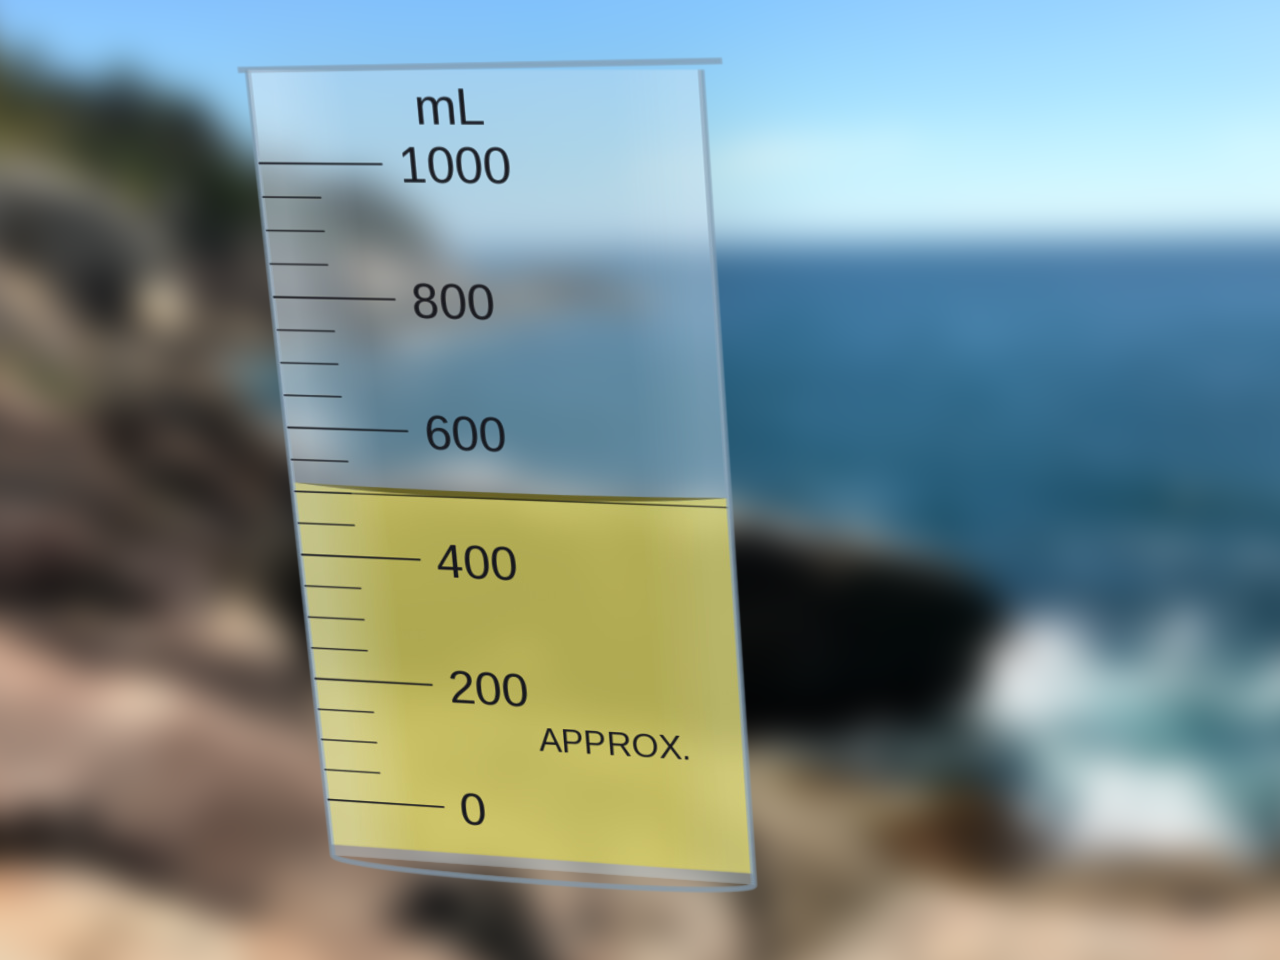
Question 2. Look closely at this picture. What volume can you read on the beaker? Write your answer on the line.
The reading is 500 mL
